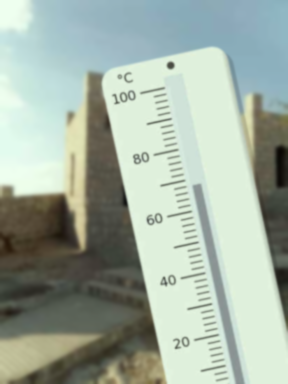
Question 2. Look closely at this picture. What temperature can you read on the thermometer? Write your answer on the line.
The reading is 68 °C
